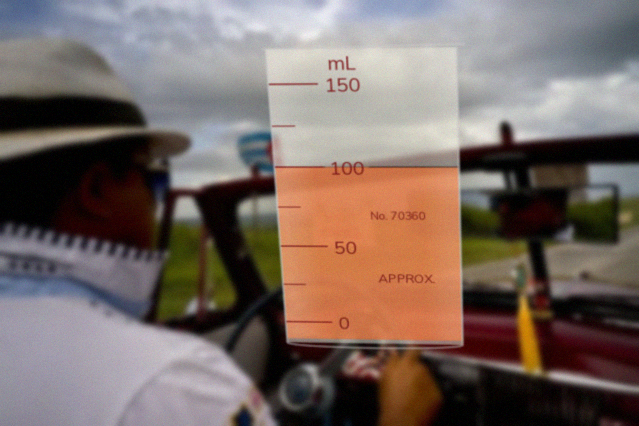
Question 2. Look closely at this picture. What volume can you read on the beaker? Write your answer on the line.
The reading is 100 mL
